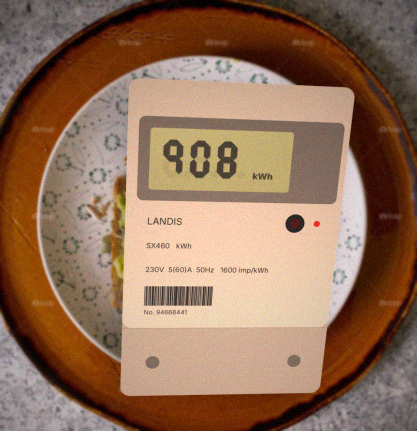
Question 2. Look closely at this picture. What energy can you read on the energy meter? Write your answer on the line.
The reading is 908 kWh
